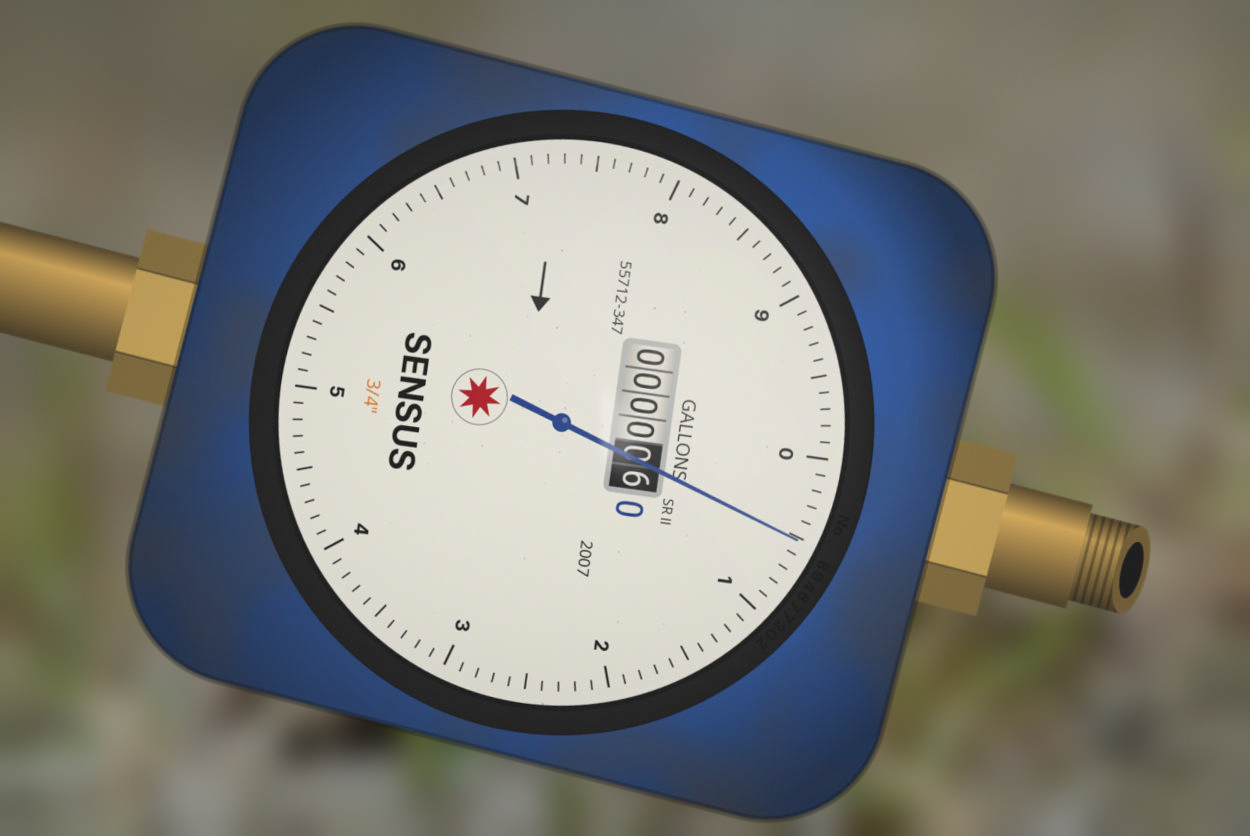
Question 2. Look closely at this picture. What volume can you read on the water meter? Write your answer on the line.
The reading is 60.5 gal
